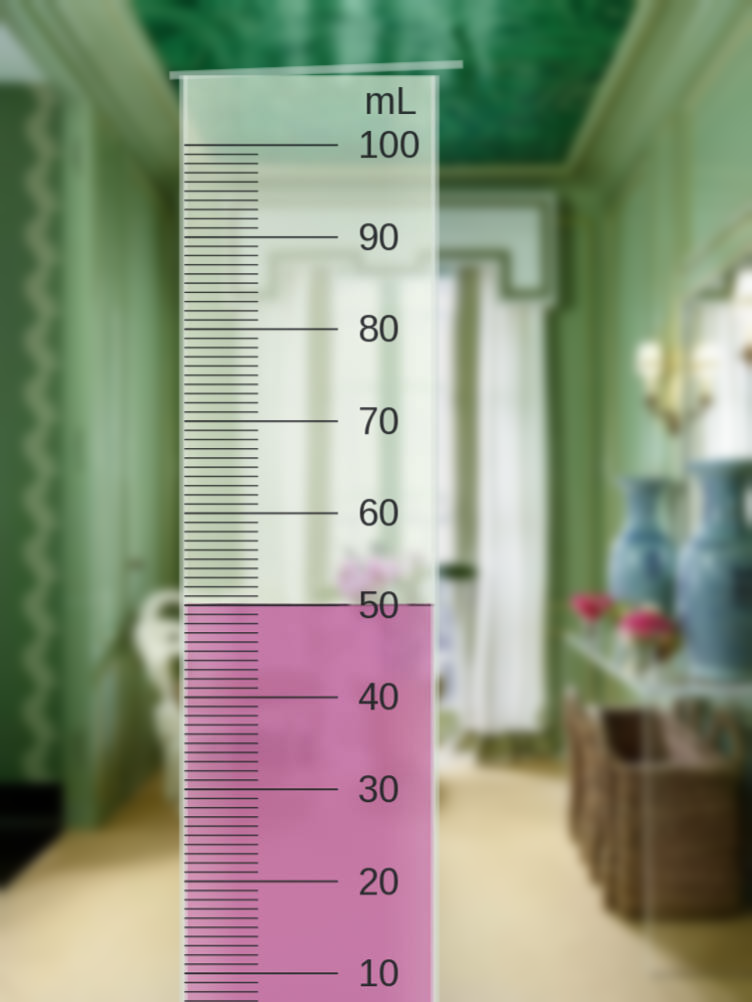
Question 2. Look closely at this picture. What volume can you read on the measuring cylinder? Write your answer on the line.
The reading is 50 mL
